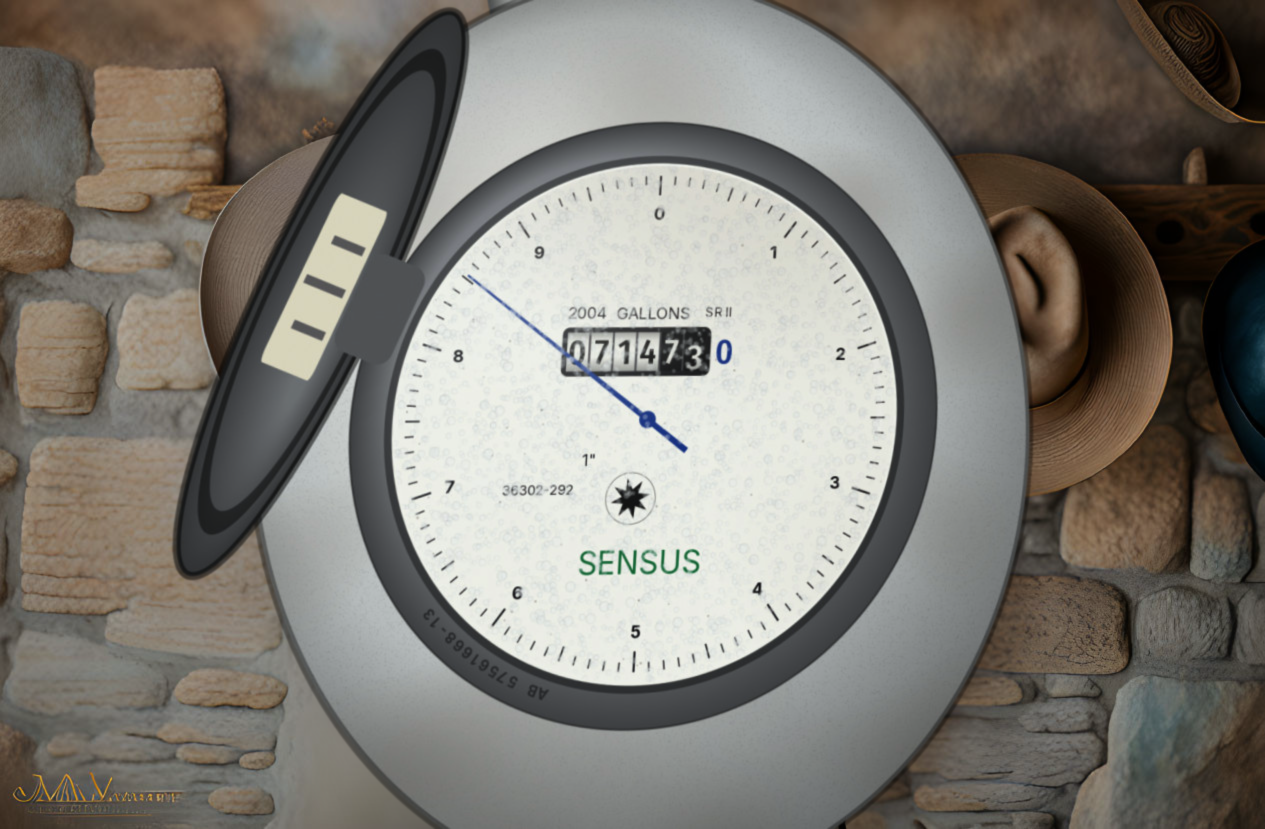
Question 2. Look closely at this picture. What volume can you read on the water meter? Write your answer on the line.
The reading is 714728.5 gal
